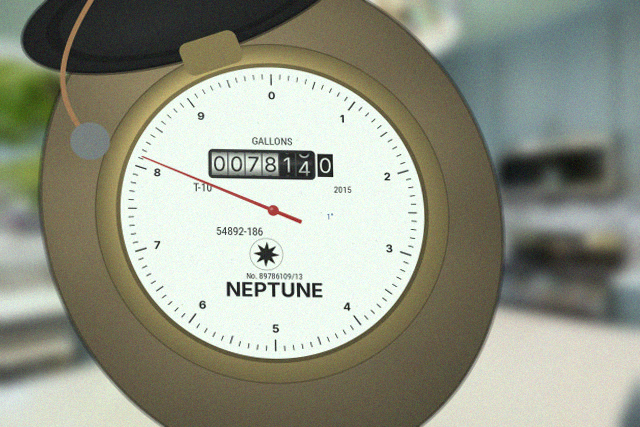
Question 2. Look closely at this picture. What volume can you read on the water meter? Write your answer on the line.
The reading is 78138.1 gal
